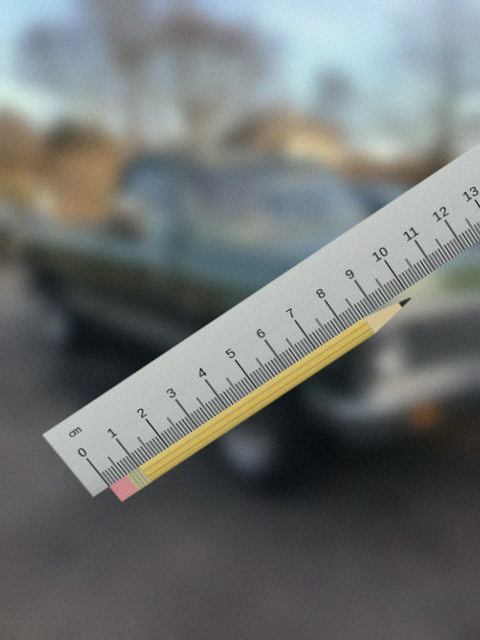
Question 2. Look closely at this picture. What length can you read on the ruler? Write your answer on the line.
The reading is 10 cm
